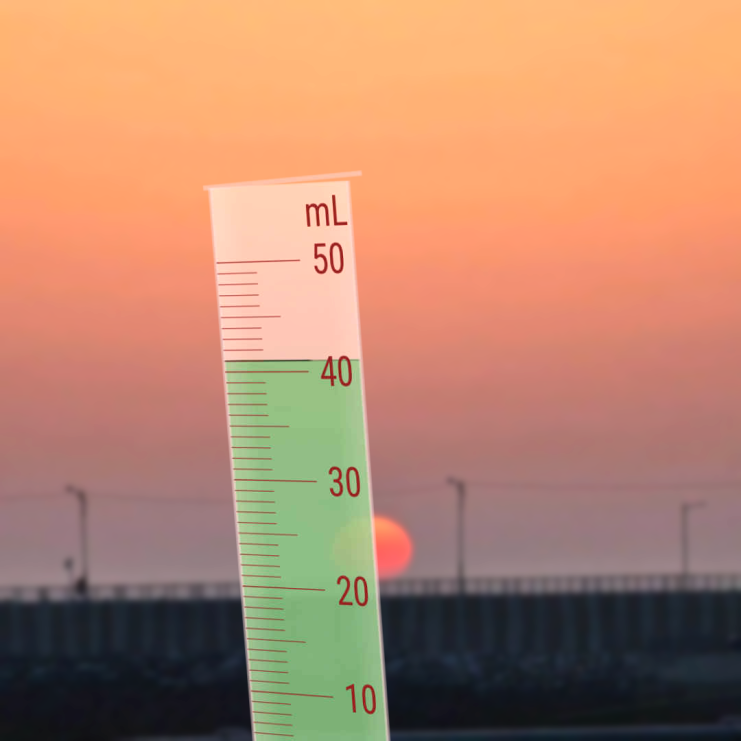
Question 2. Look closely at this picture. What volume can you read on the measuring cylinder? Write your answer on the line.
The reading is 41 mL
